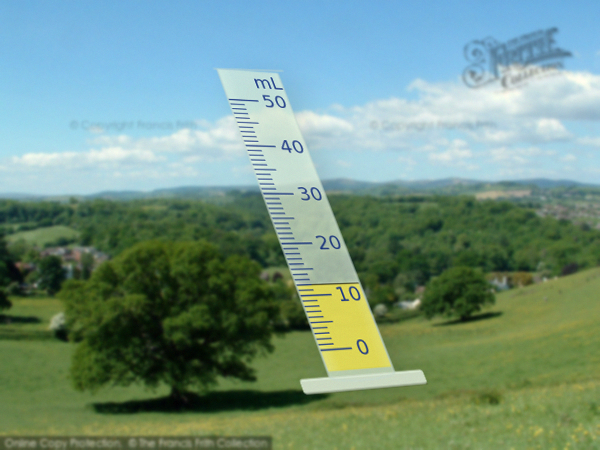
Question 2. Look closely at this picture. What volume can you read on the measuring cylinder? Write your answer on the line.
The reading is 12 mL
